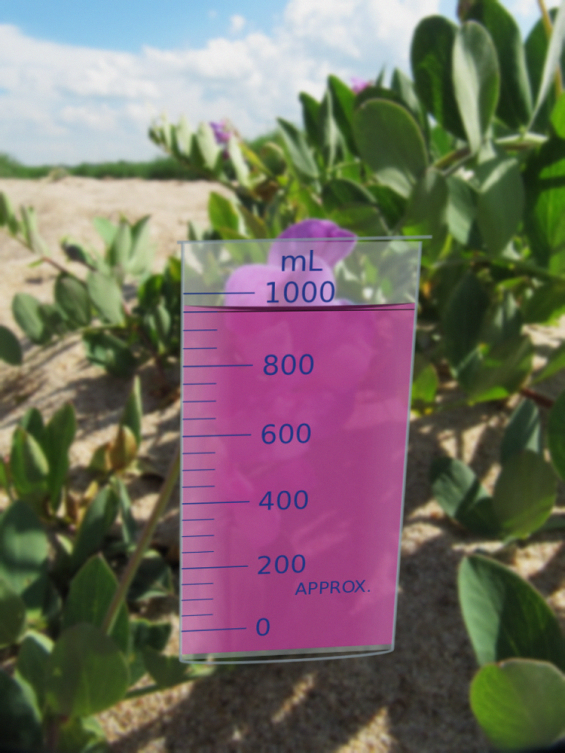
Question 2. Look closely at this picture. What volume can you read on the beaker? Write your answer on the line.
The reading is 950 mL
